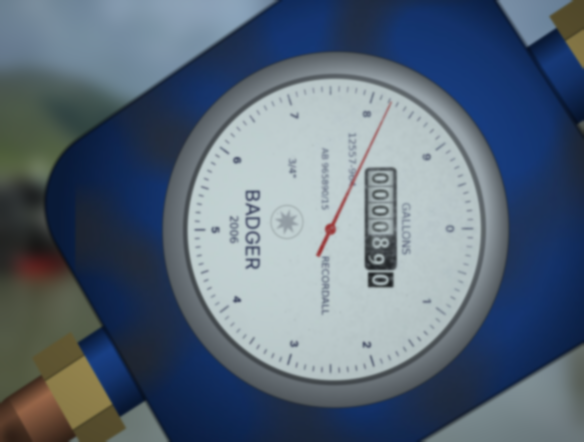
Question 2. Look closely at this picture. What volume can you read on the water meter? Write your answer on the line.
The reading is 888.2 gal
